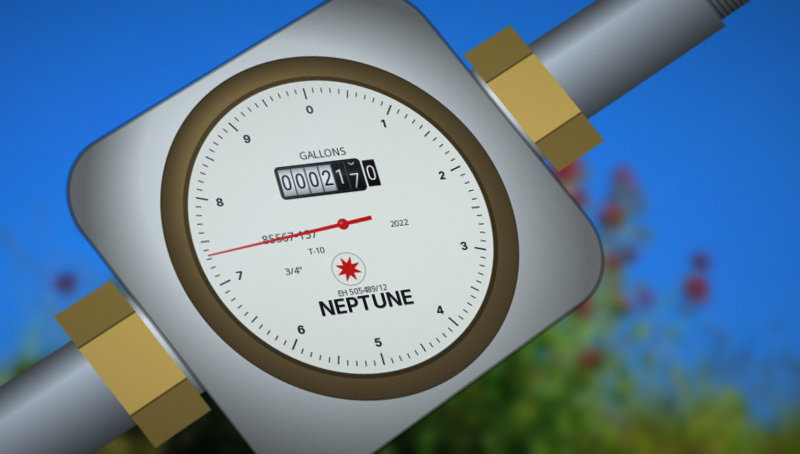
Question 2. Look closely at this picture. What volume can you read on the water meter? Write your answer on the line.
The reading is 2167.3 gal
